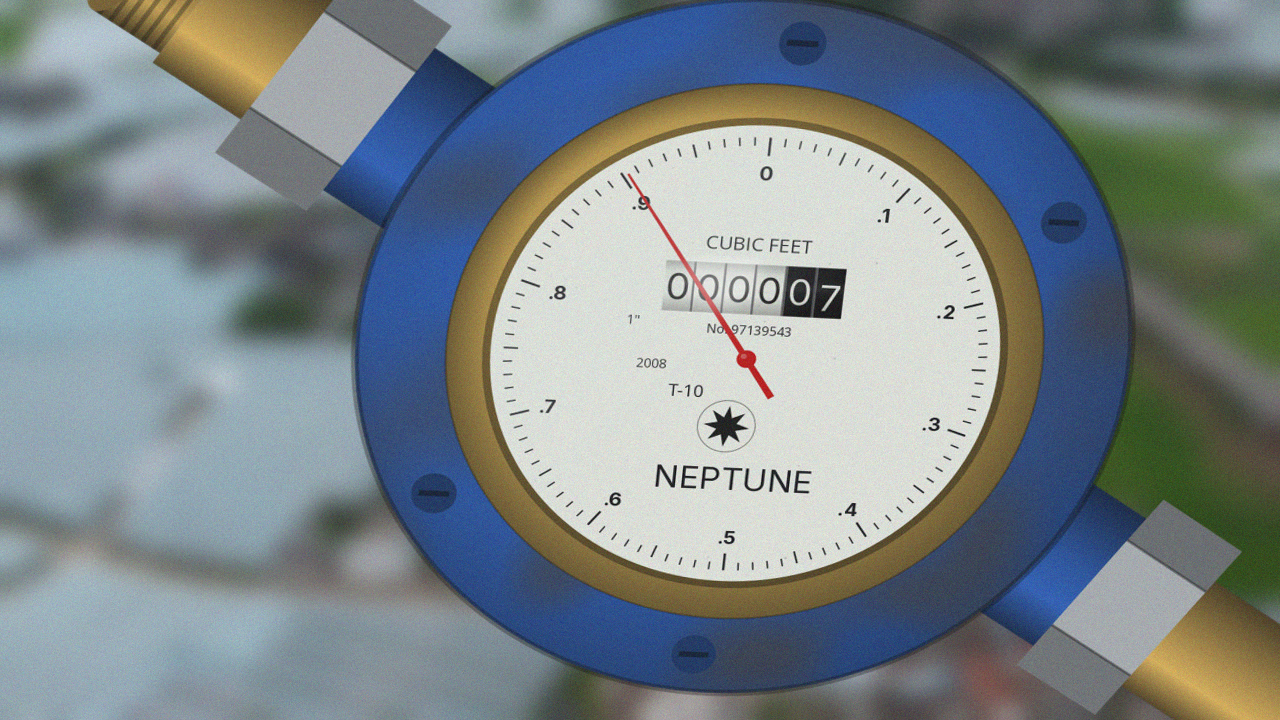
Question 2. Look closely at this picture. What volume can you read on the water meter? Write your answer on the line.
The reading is 6.90 ft³
